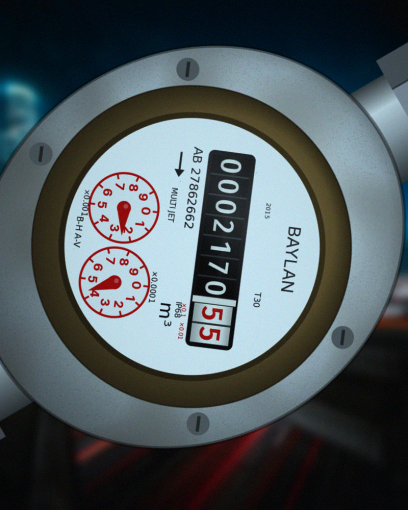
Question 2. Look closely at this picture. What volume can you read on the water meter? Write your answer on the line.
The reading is 2170.5524 m³
